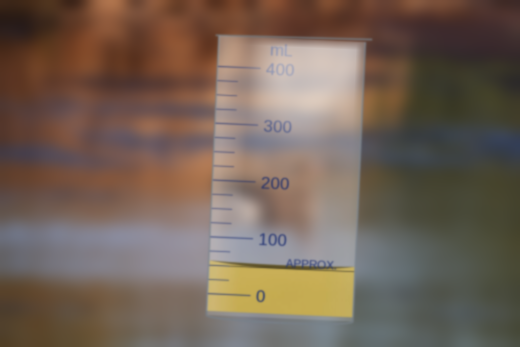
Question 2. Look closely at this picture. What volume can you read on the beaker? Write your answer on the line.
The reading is 50 mL
